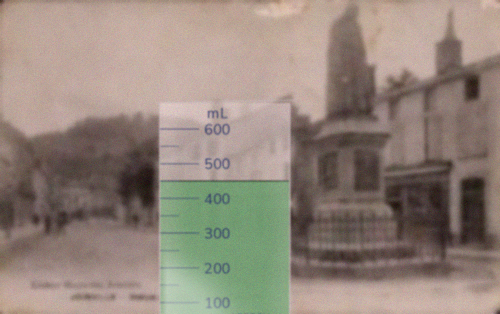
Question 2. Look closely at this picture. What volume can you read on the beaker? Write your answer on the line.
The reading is 450 mL
